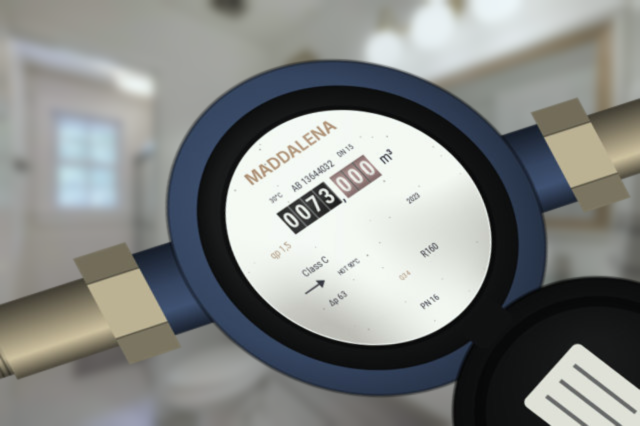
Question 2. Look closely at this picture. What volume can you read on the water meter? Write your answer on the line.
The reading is 73.000 m³
